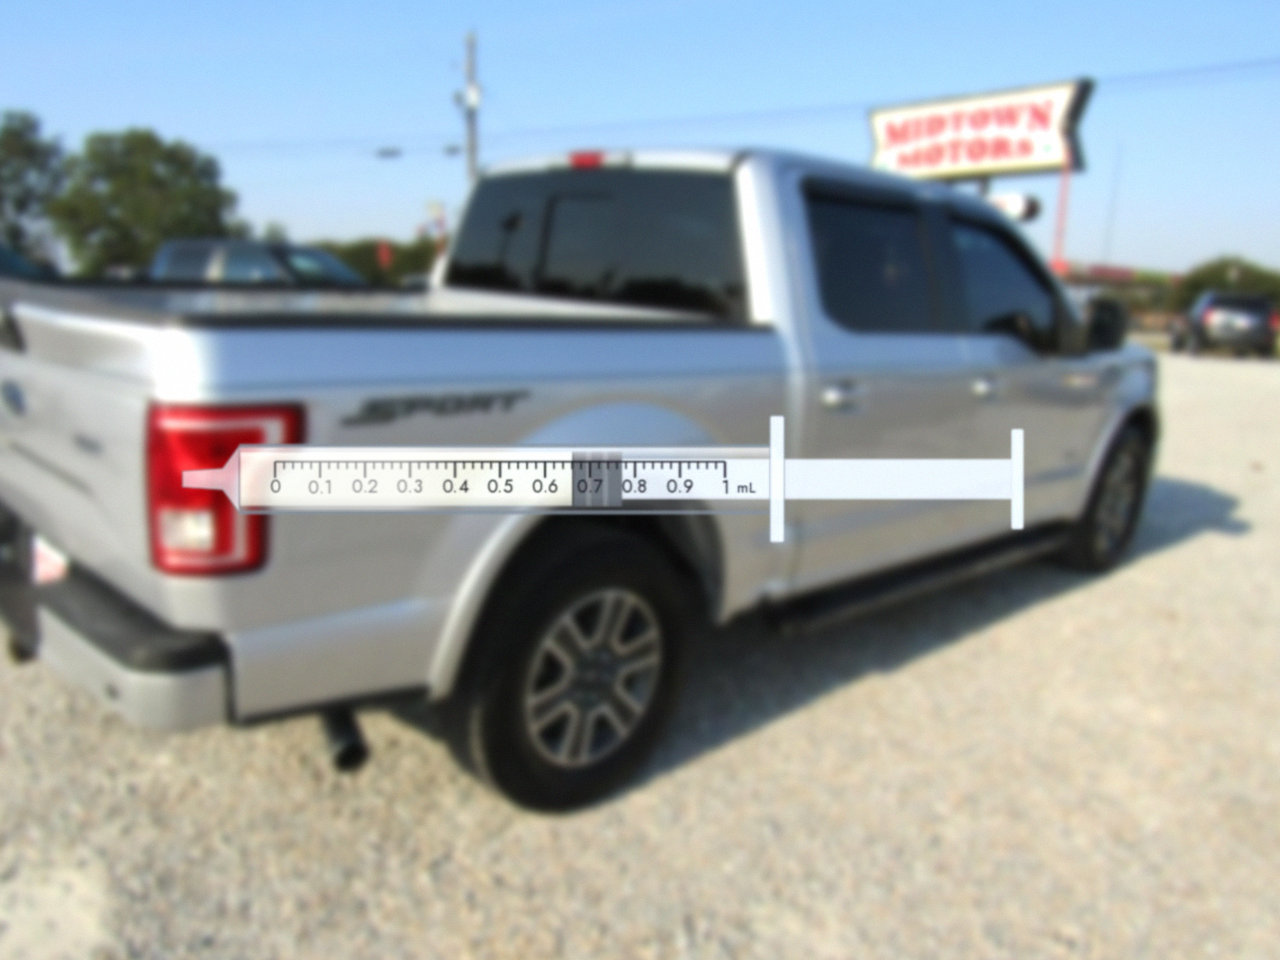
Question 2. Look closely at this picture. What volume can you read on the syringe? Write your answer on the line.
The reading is 0.66 mL
